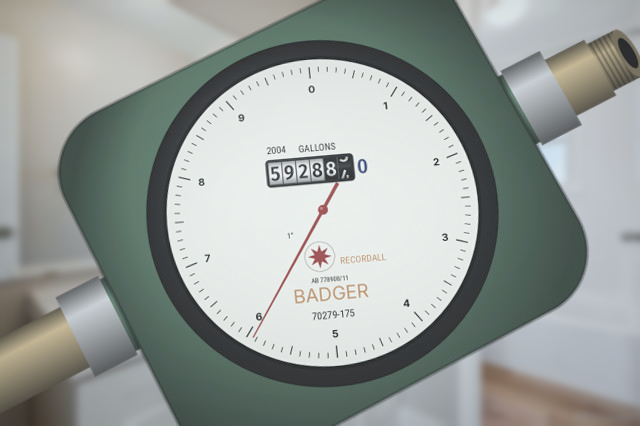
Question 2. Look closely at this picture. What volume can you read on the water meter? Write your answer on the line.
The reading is 5928835.9 gal
